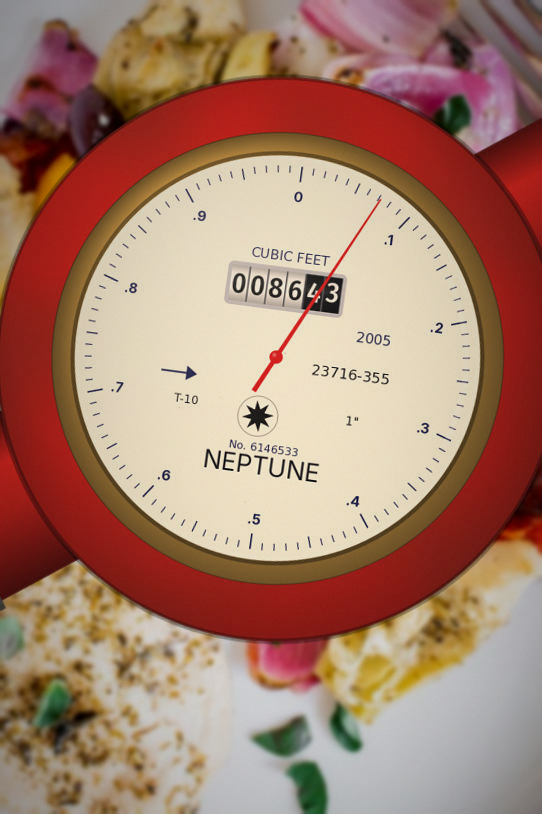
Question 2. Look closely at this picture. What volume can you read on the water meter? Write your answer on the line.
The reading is 8643.07 ft³
